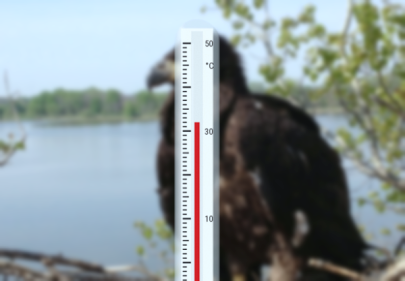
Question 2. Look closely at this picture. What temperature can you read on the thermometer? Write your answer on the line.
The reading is 32 °C
